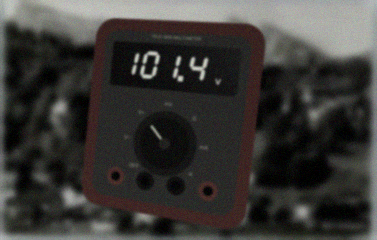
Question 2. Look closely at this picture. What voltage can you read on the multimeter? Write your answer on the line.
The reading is 101.4 V
